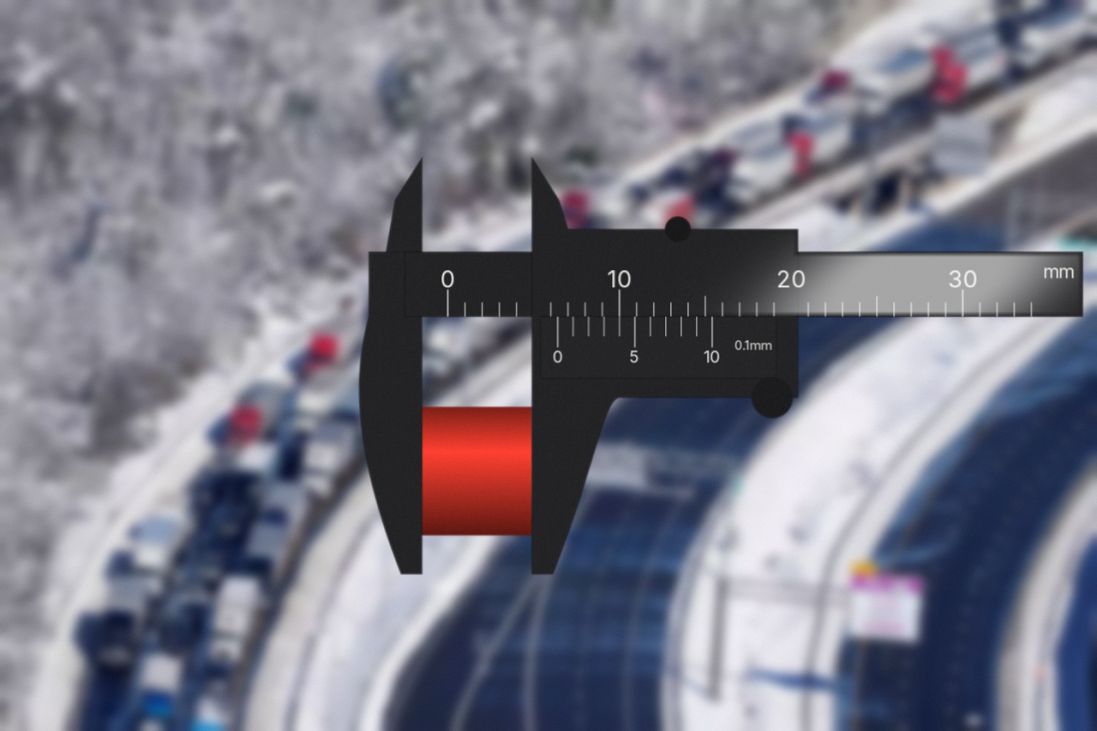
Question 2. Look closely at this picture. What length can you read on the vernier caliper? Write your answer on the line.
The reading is 6.4 mm
